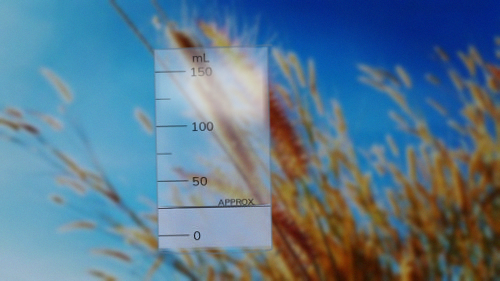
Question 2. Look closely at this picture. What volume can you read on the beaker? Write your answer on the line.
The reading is 25 mL
